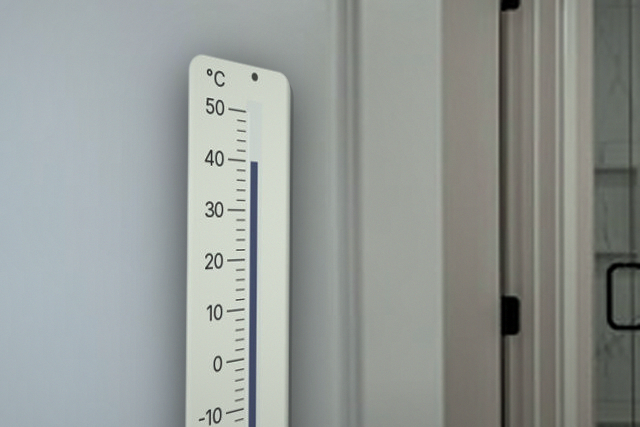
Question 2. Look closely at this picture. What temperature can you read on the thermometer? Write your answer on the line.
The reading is 40 °C
